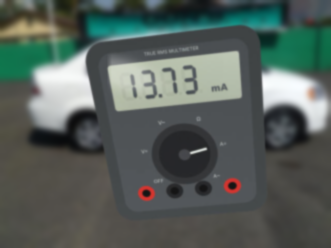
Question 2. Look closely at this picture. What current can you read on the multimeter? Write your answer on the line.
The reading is 13.73 mA
